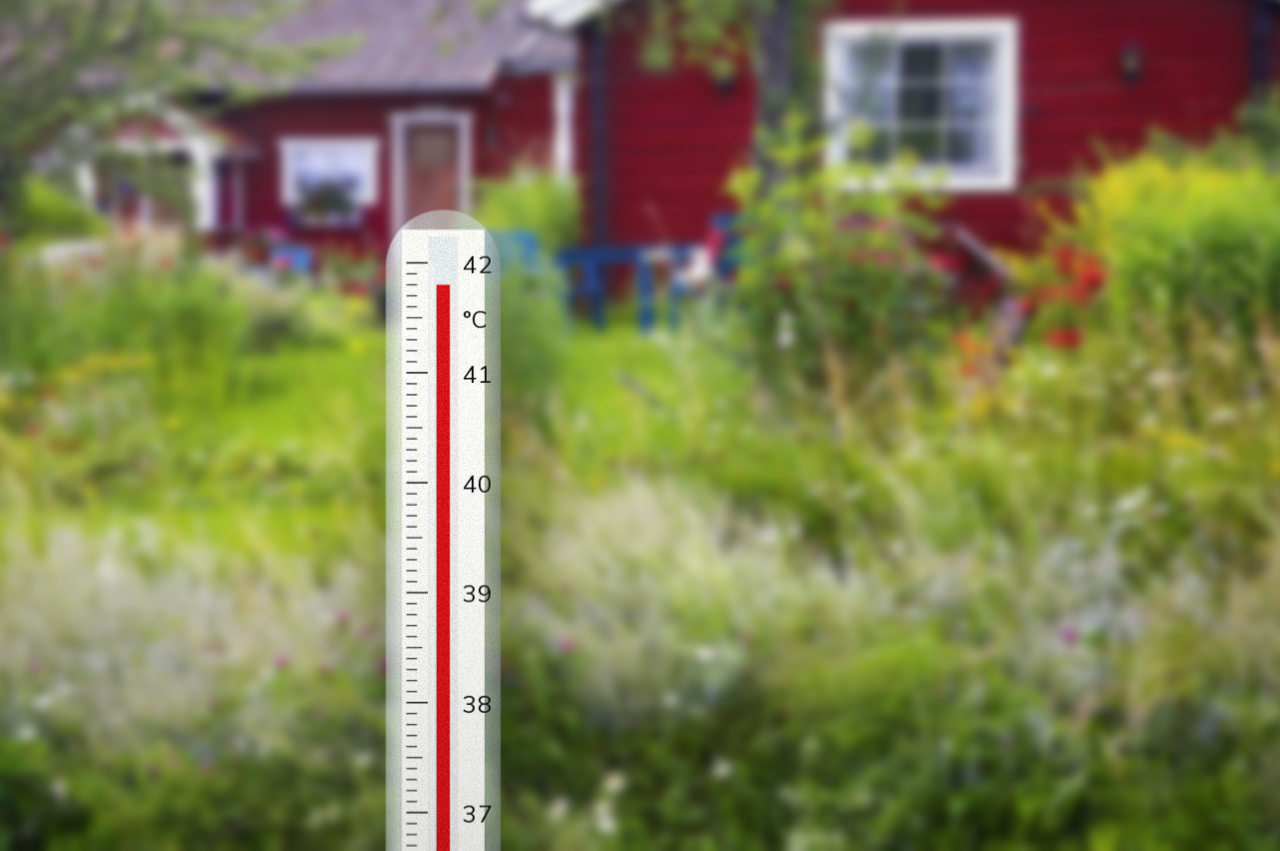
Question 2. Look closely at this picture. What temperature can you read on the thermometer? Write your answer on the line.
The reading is 41.8 °C
